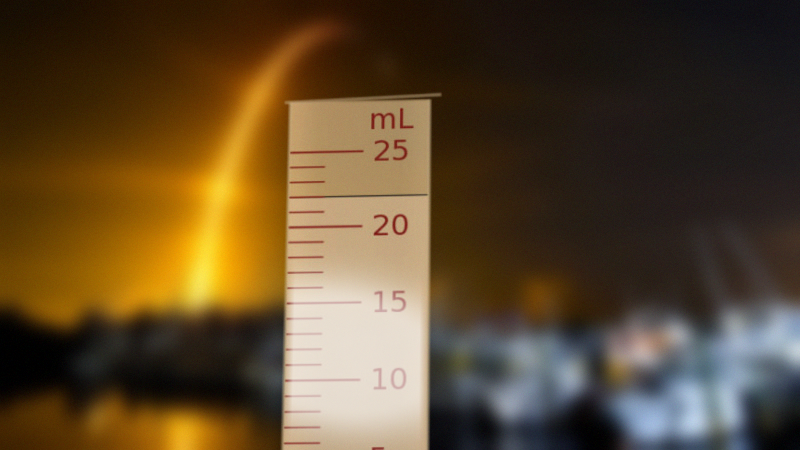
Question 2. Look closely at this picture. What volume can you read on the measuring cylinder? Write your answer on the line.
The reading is 22 mL
